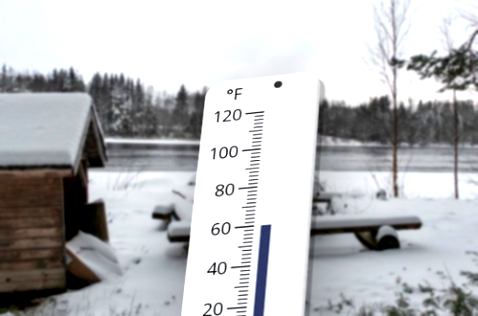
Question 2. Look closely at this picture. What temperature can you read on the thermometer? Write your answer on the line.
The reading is 60 °F
